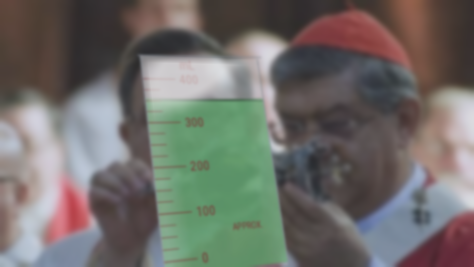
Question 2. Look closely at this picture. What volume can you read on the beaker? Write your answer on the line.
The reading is 350 mL
